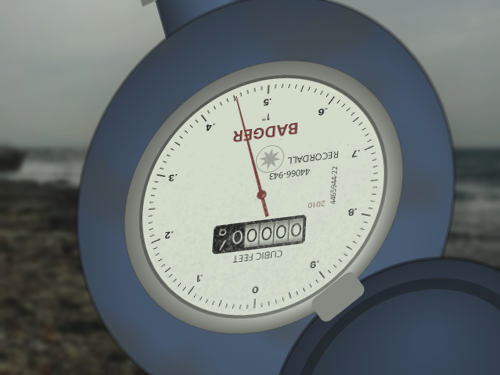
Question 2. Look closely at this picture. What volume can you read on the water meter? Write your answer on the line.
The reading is 7.45 ft³
